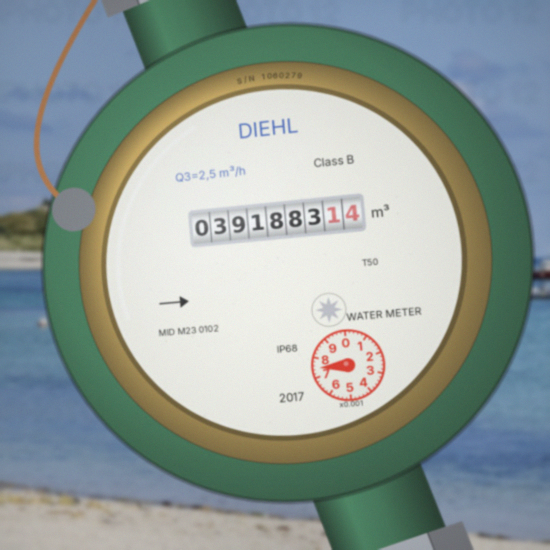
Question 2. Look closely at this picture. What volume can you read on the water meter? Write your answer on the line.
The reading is 391883.147 m³
